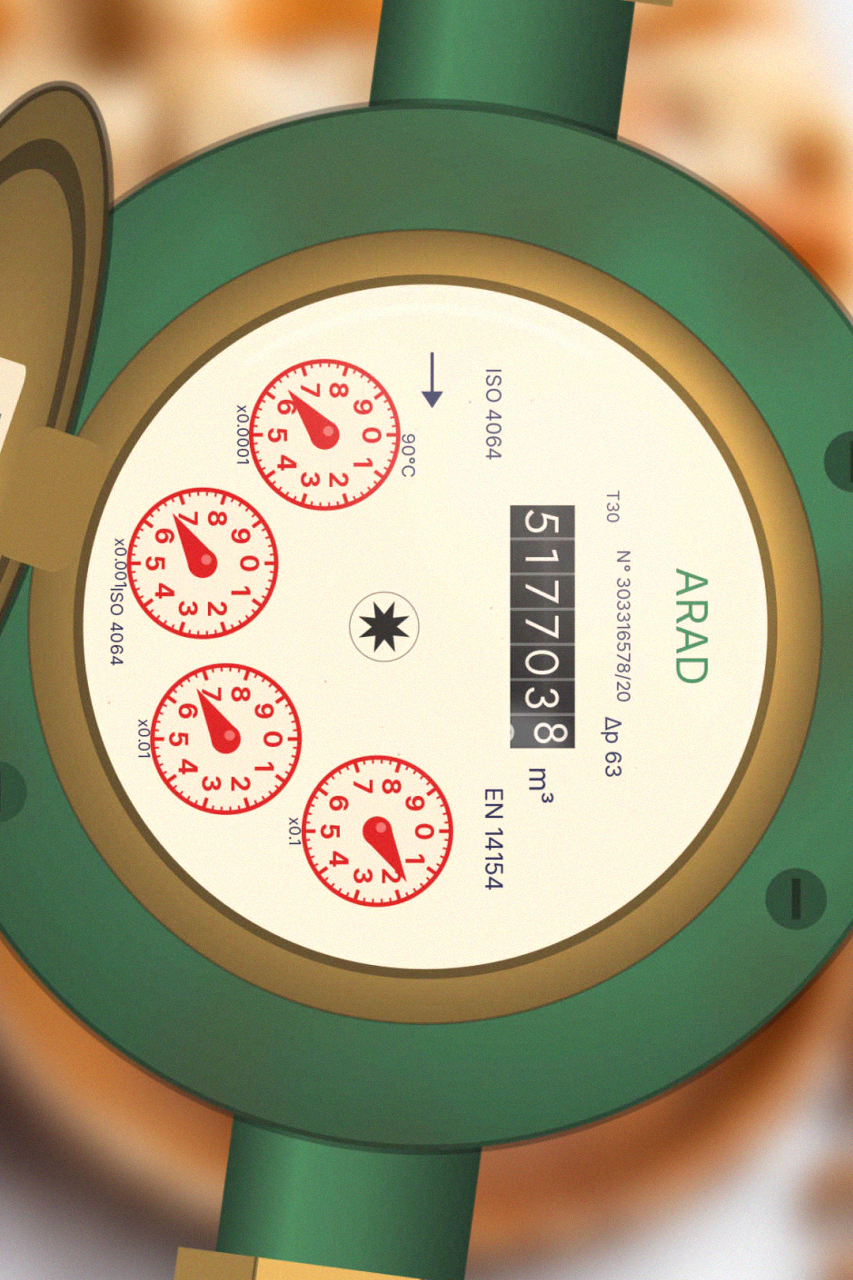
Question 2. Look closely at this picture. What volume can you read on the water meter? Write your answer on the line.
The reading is 5177038.1666 m³
